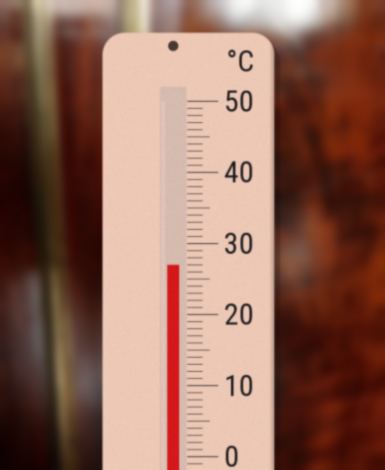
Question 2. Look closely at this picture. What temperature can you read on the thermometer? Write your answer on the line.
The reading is 27 °C
